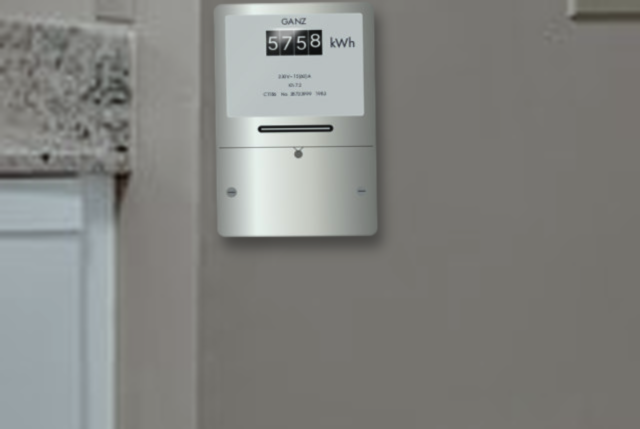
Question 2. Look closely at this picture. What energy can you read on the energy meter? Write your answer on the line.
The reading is 5758 kWh
